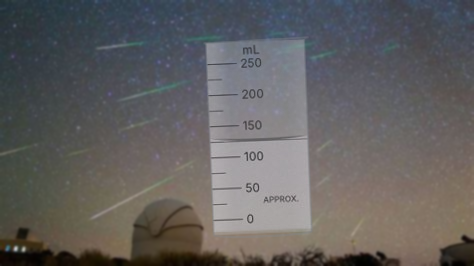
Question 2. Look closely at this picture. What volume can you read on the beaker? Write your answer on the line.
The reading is 125 mL
